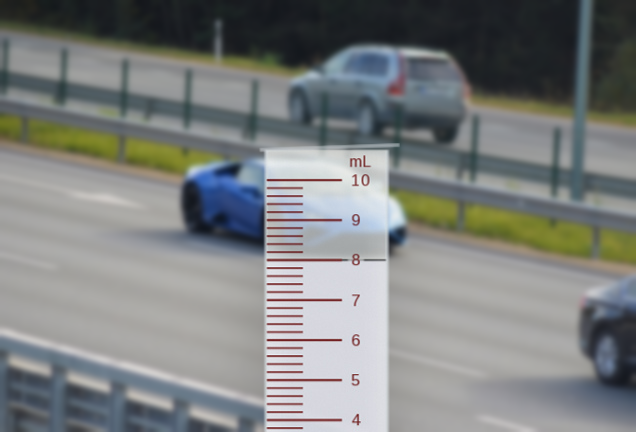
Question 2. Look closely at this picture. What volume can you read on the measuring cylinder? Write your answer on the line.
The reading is 8 mL
